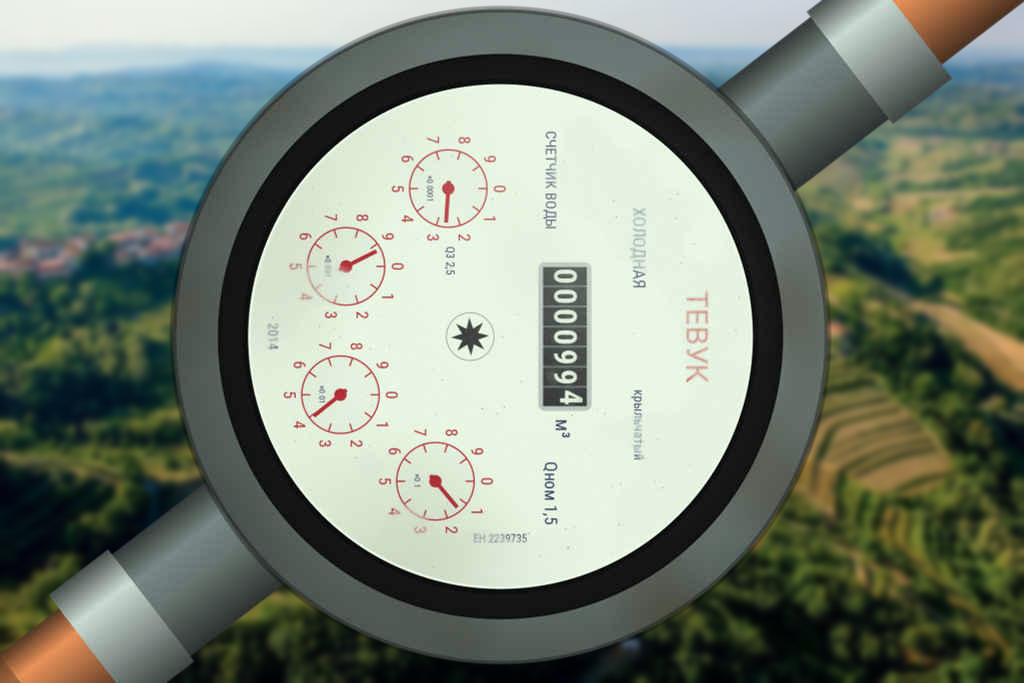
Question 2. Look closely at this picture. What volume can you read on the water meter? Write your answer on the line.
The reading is 994.1392 m³
